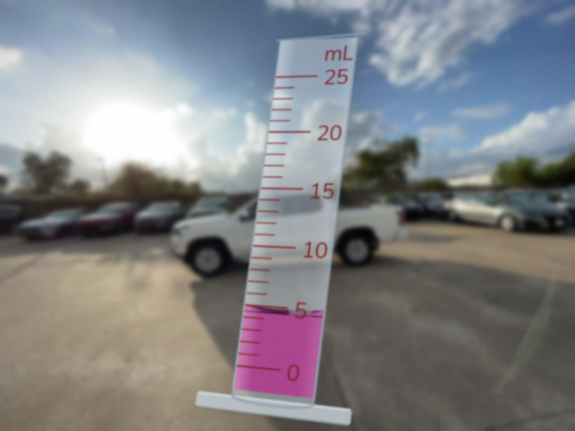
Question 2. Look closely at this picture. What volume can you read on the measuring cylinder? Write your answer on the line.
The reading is 4.5 mL
